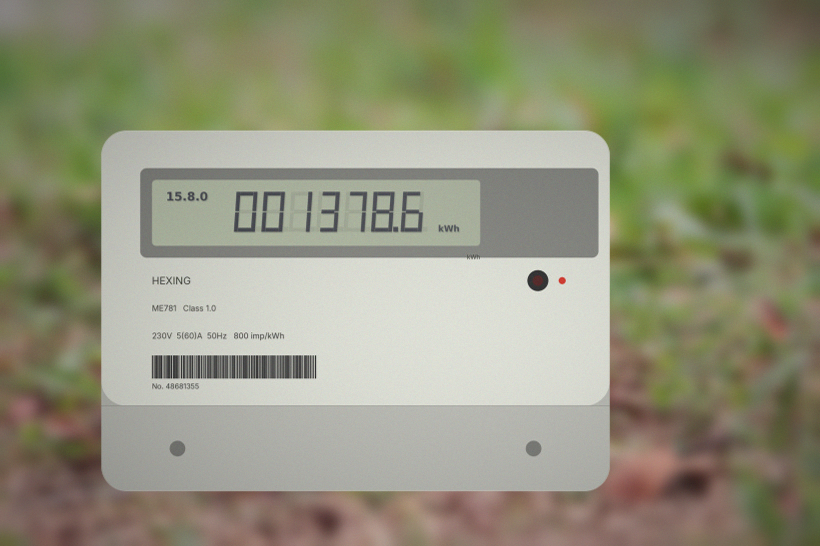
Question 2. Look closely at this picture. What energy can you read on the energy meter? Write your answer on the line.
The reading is 1378.6 kWh
